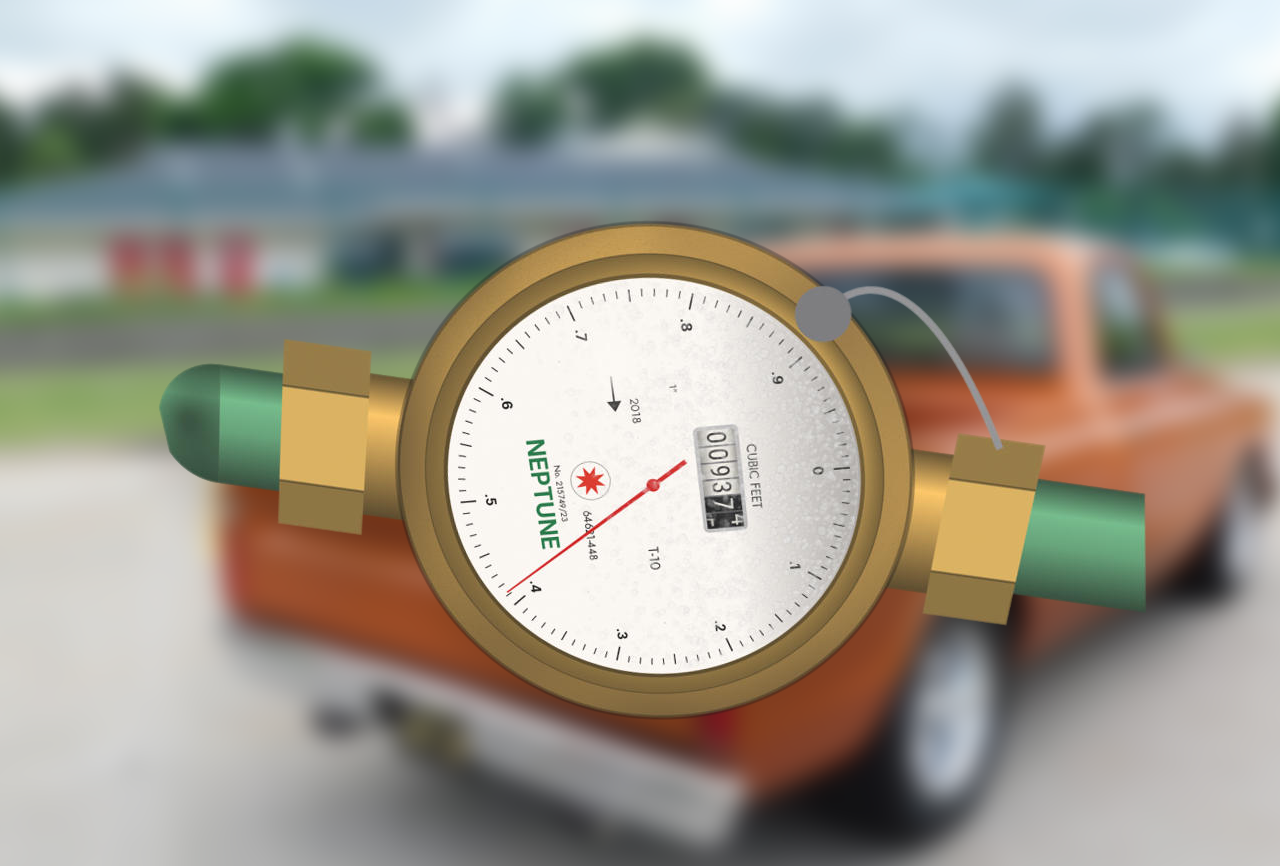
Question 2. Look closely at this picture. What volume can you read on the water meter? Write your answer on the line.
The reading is 9374.41 ft³
